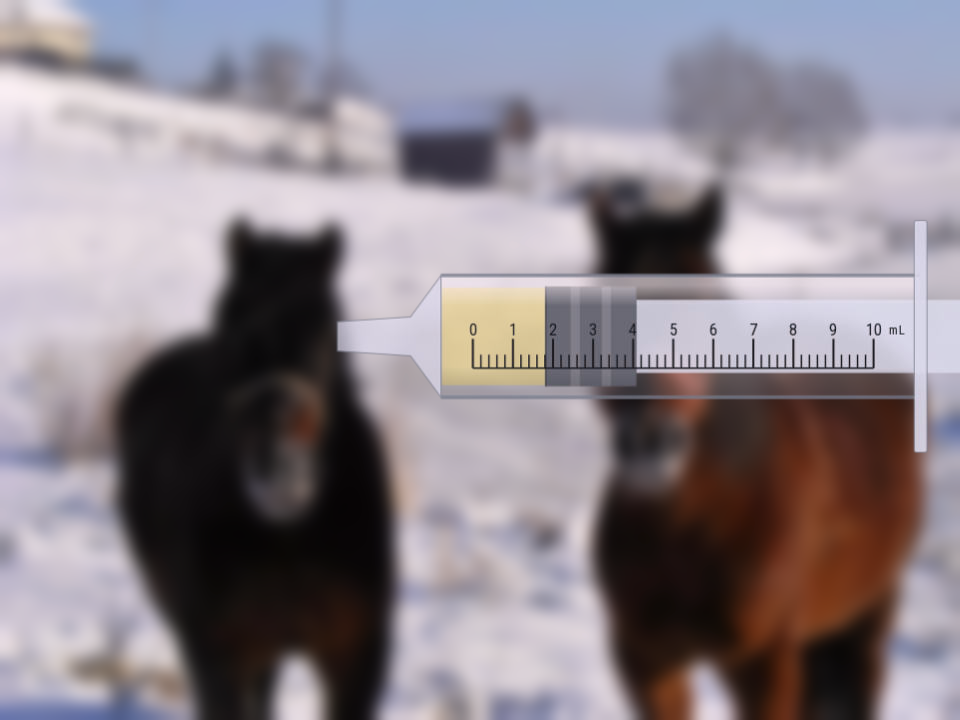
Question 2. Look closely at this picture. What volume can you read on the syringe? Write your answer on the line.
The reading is 1.8 mL
